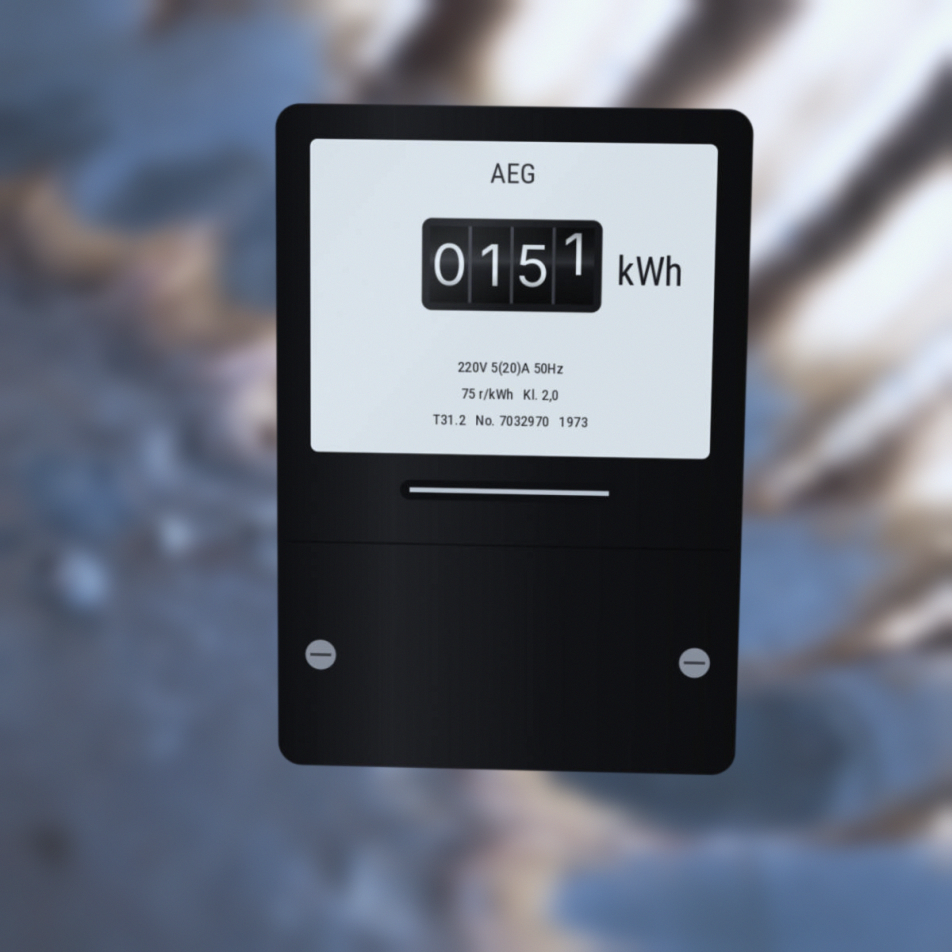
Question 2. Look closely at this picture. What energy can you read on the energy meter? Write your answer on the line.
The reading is 151 kWh
